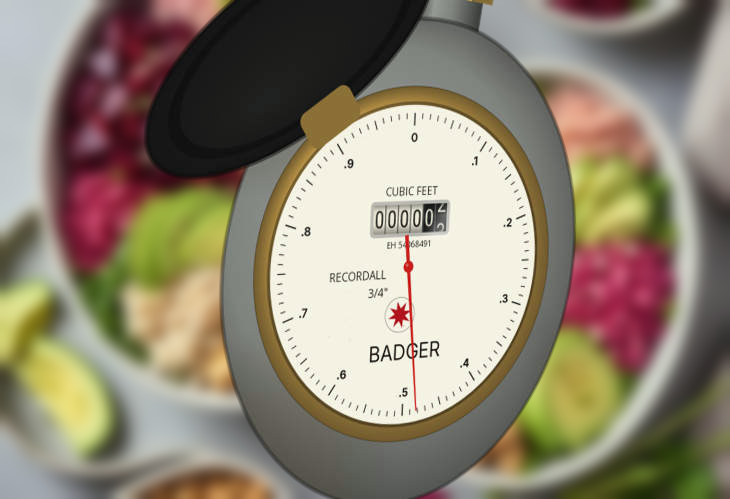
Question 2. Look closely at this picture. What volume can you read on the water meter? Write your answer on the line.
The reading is 2.48 ft³
